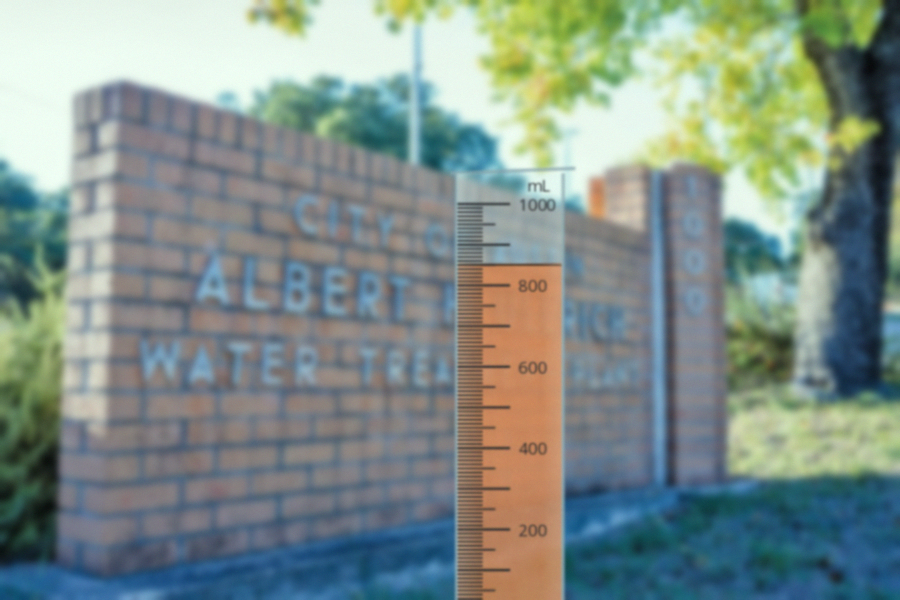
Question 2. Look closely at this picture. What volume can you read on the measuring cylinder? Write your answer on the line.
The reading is 850 mL
